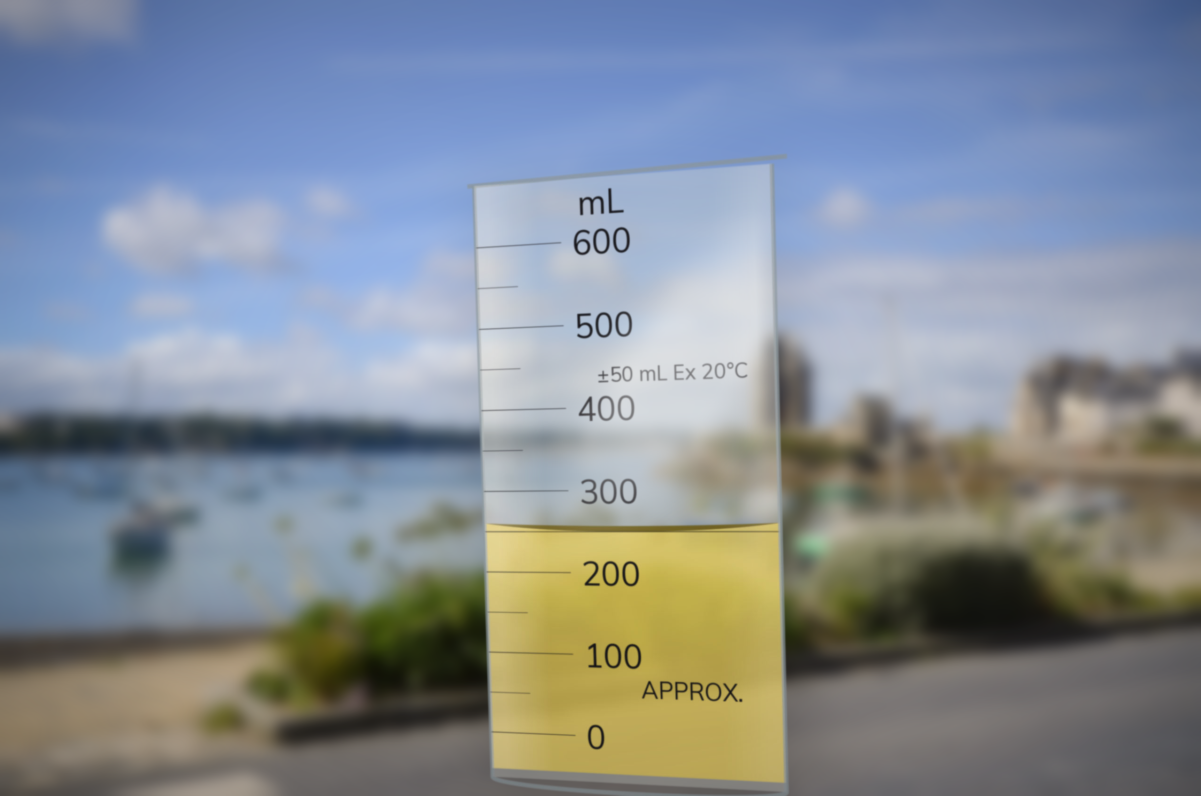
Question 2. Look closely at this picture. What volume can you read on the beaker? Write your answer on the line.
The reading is 250 mL
